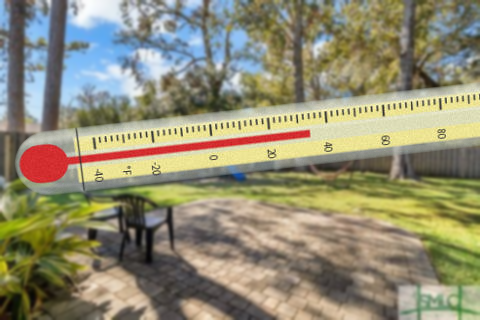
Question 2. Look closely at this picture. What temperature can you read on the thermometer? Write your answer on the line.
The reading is 34 °F
